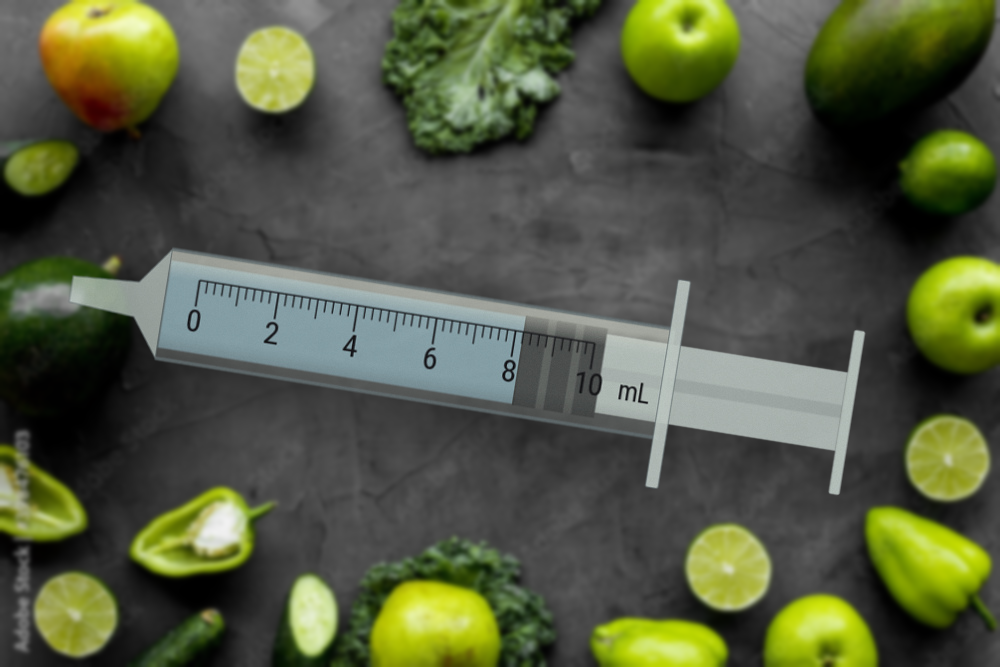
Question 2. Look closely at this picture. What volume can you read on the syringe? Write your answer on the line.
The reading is 8.2 mL
